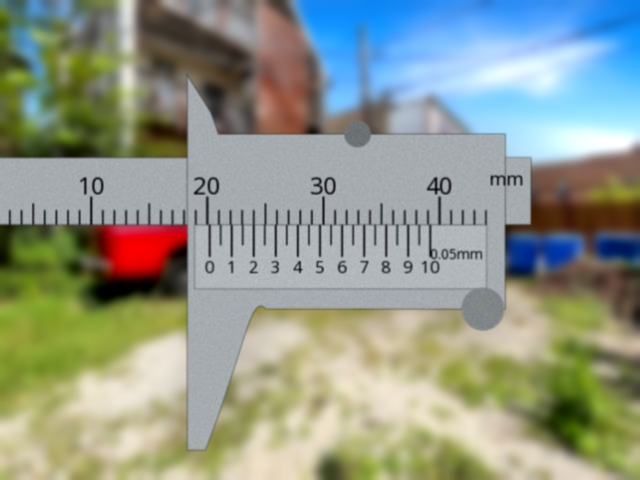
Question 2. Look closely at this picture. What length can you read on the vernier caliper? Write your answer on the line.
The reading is 20.2 mm
